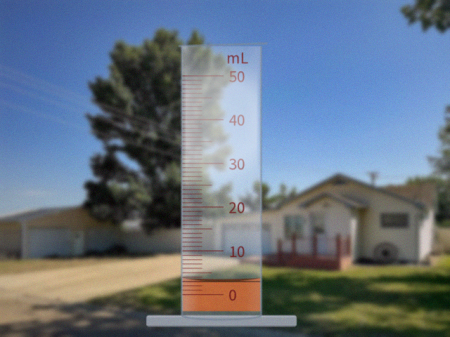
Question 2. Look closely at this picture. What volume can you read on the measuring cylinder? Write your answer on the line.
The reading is 3 mL
